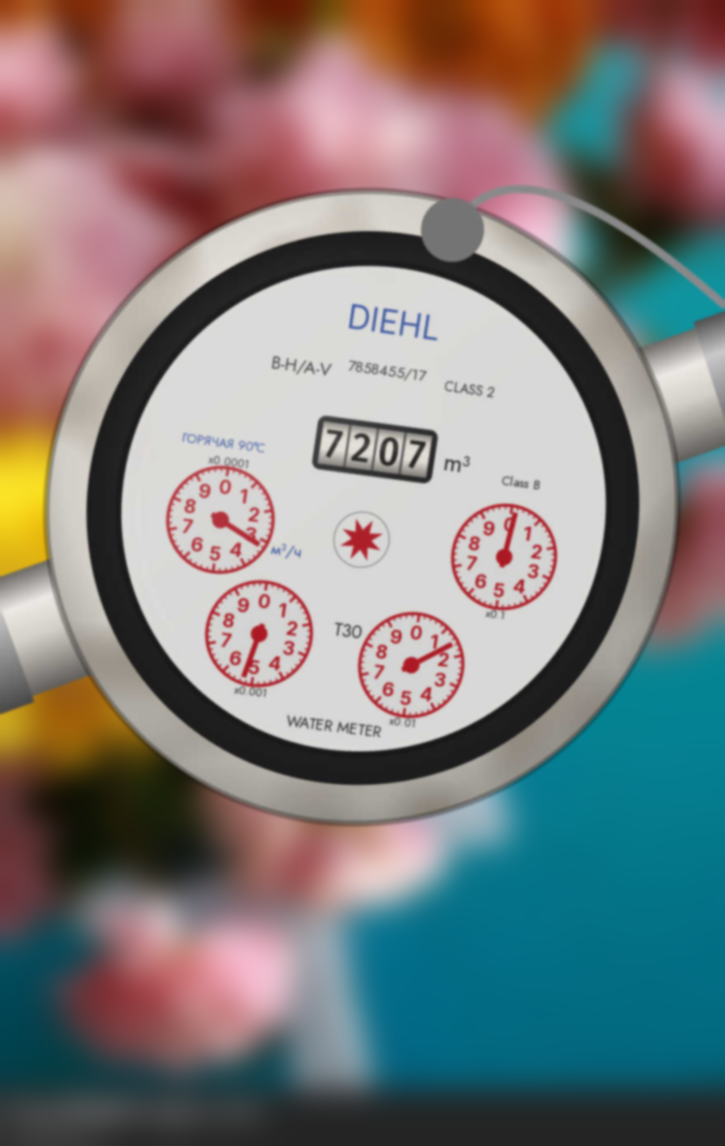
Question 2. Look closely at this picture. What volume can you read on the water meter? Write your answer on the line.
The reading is 7207.0153 m³
